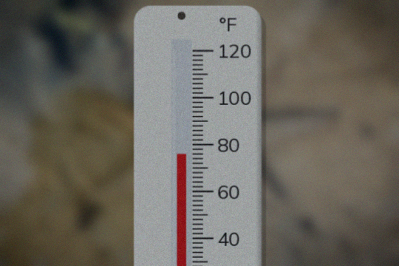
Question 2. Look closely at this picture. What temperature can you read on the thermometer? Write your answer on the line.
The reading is 76 °F
